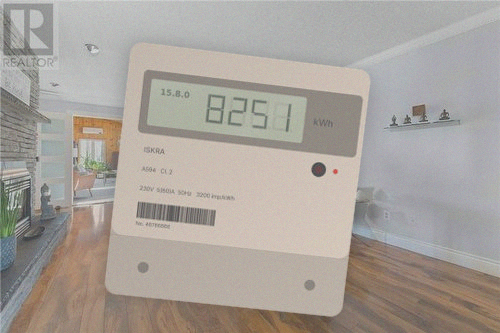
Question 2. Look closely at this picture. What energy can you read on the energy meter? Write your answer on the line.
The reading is 8251 kWh
